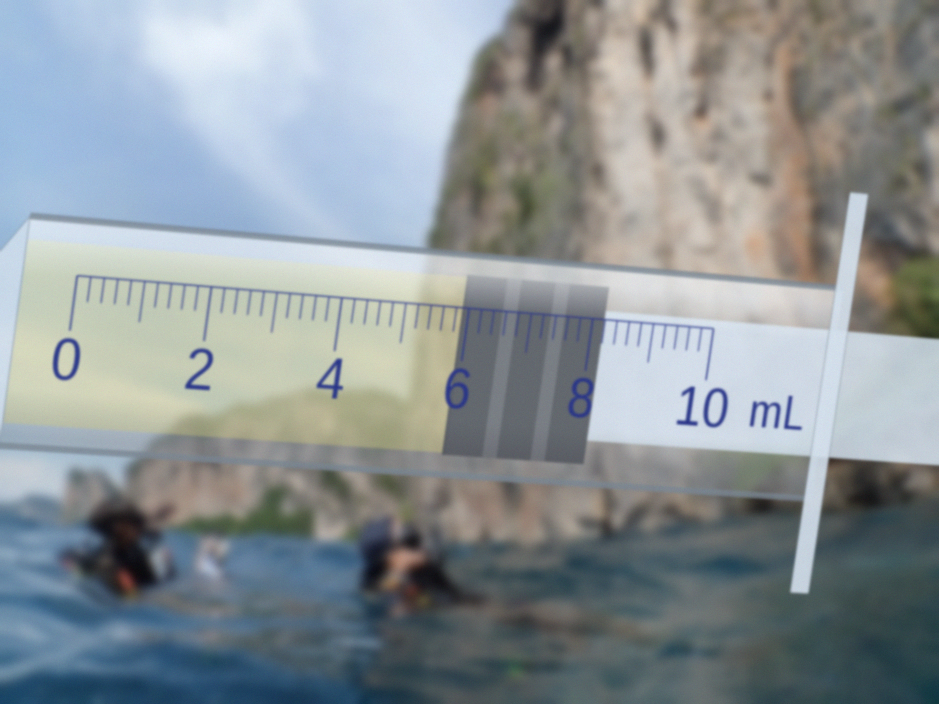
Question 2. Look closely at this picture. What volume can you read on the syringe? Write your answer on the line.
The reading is 5.9 mL
